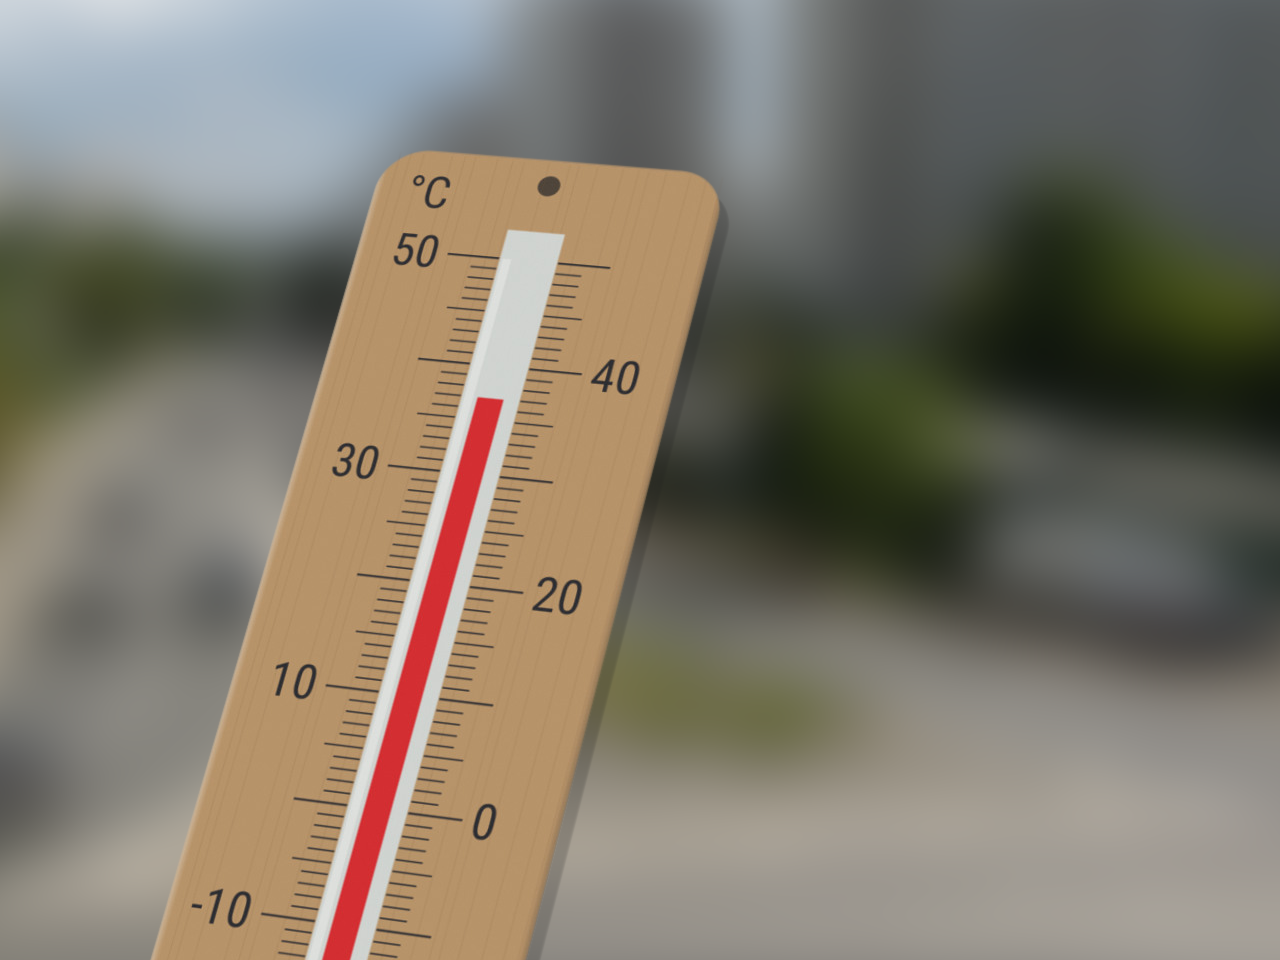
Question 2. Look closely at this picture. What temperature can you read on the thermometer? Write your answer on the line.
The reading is 37 °C
